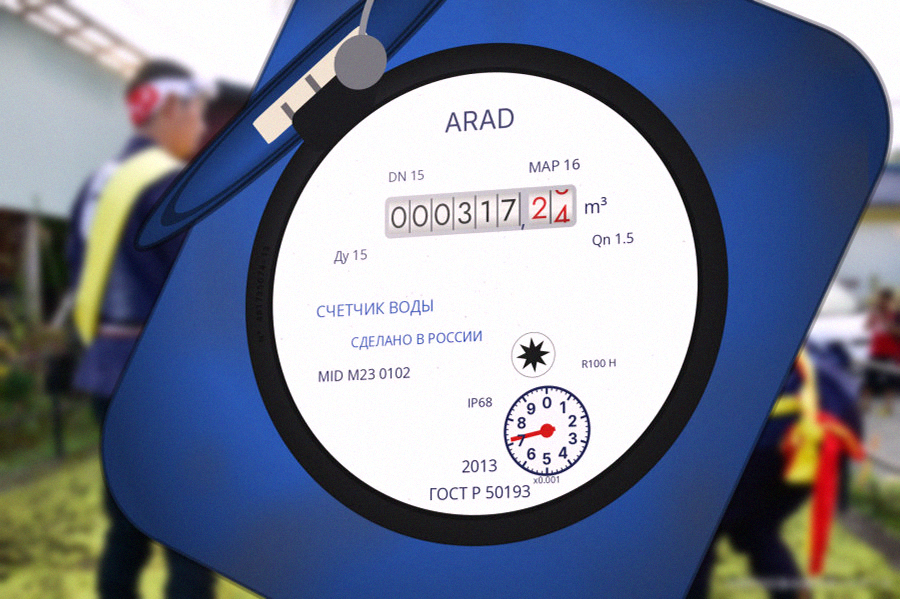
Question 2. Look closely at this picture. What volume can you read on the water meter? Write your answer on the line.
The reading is 317.237 m³
